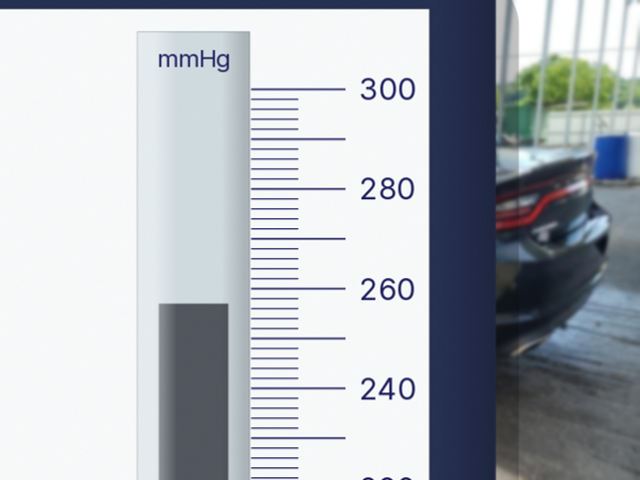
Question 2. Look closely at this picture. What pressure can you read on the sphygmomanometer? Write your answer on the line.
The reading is 257 mmHg
